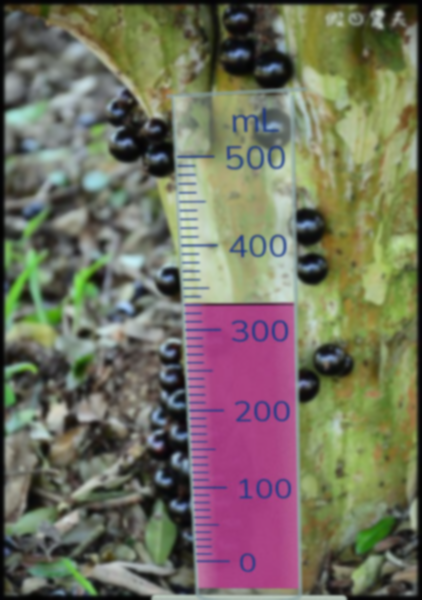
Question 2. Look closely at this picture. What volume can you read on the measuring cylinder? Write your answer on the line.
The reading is 330 mL
